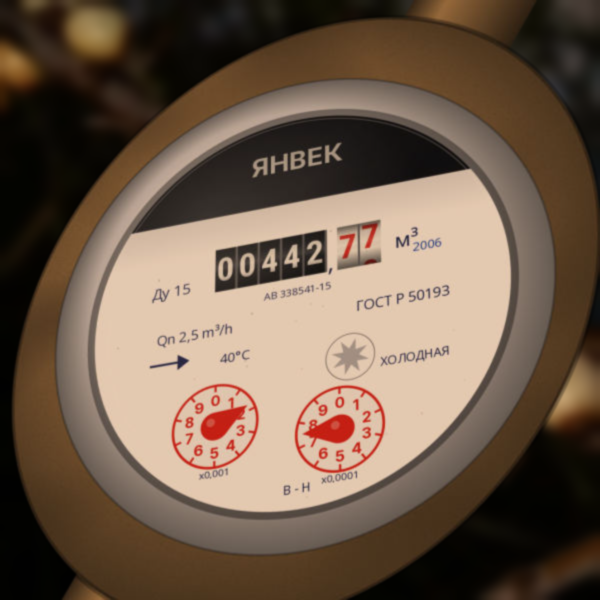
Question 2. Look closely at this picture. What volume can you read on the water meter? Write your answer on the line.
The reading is 442.7717 m³
